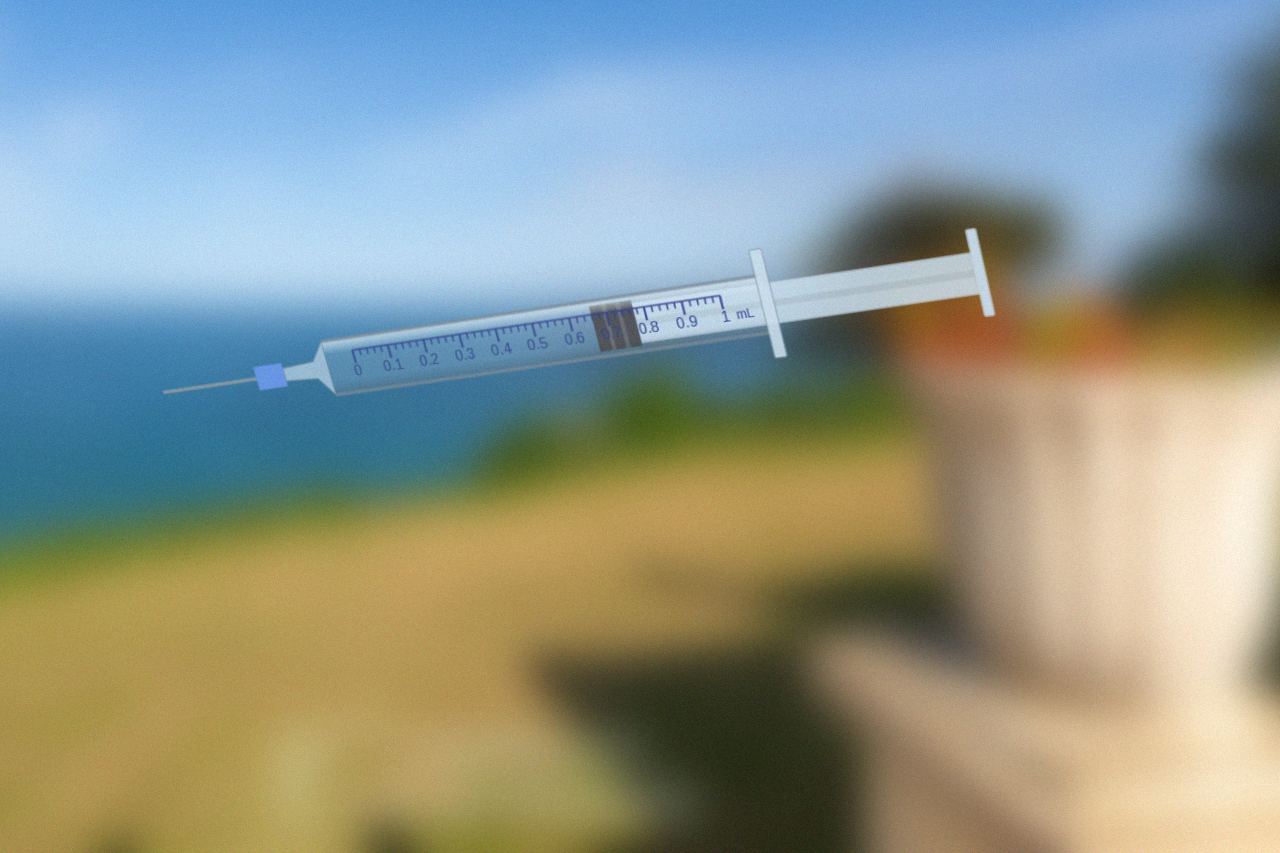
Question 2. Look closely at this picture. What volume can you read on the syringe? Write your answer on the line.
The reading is 0.66 mL
